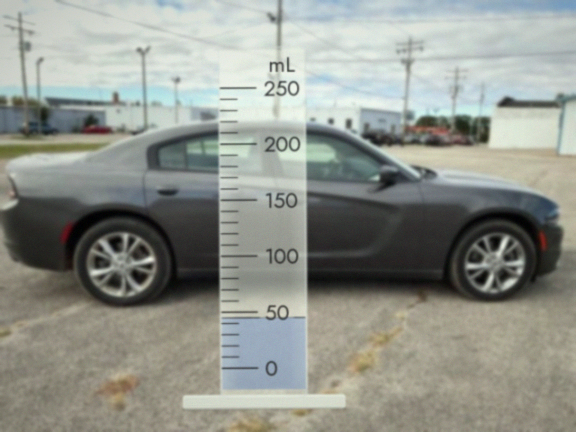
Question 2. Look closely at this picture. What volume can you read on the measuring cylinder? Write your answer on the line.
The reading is 45 mL
